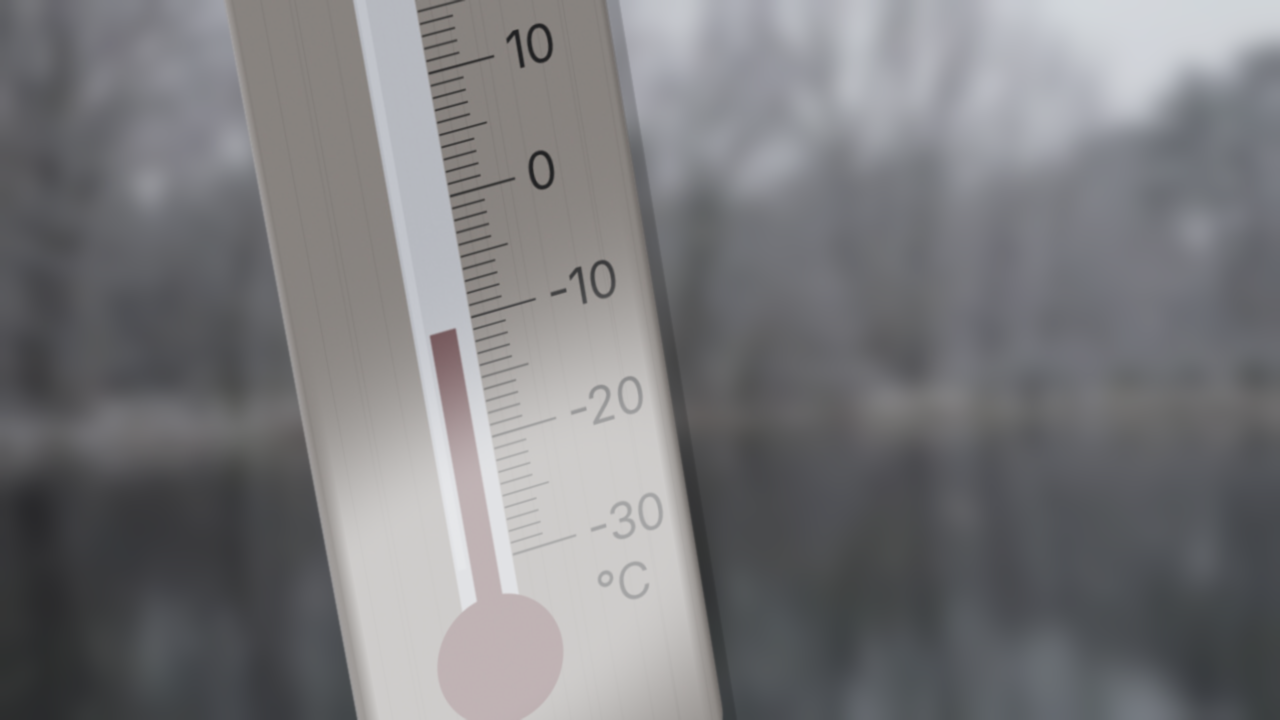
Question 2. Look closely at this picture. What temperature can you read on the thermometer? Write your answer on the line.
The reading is -10.5 °C
